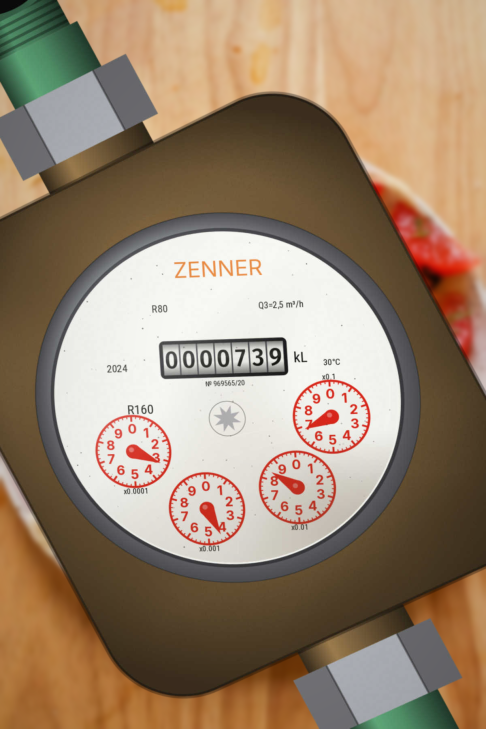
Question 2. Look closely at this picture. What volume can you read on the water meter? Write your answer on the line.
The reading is 739.6843 kL
